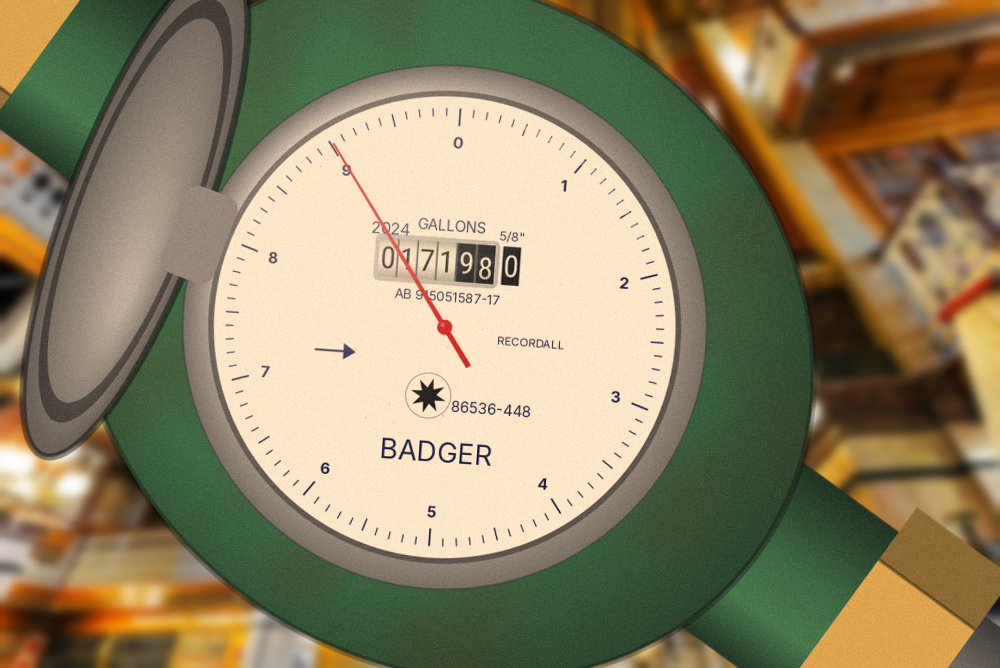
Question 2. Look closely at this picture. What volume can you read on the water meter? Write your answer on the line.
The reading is 171979.0 gal
